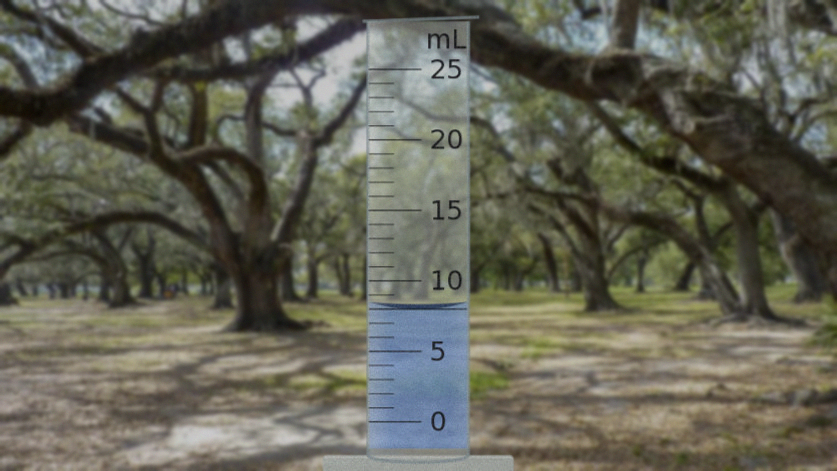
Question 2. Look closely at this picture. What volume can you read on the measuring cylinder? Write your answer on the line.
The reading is 8 mL
